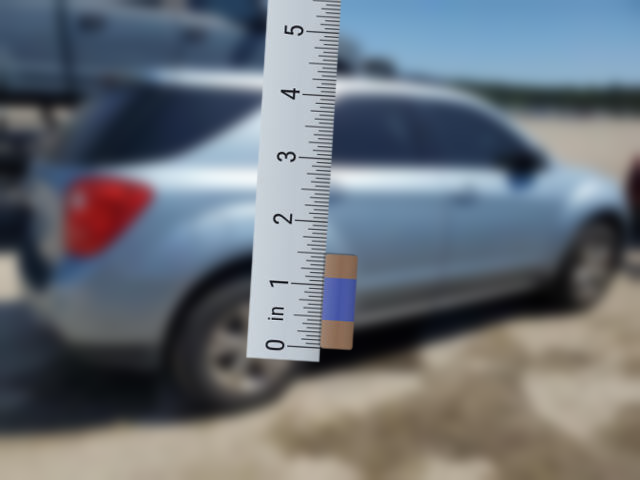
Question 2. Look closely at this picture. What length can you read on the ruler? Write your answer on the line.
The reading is 1.5 in
